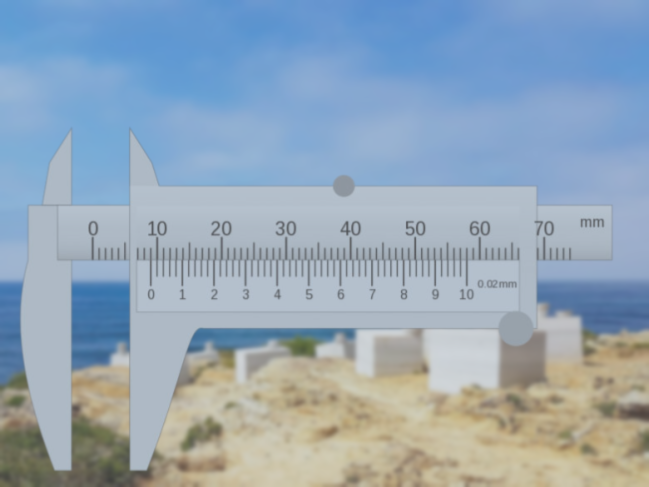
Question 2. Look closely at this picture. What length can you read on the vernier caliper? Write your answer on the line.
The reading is 9.0 mm
